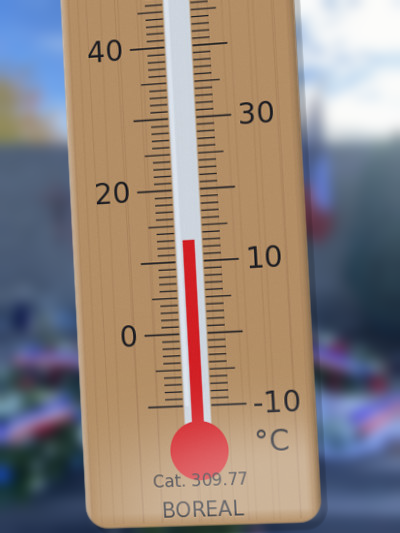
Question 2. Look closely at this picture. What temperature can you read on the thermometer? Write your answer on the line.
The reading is 13 °C
